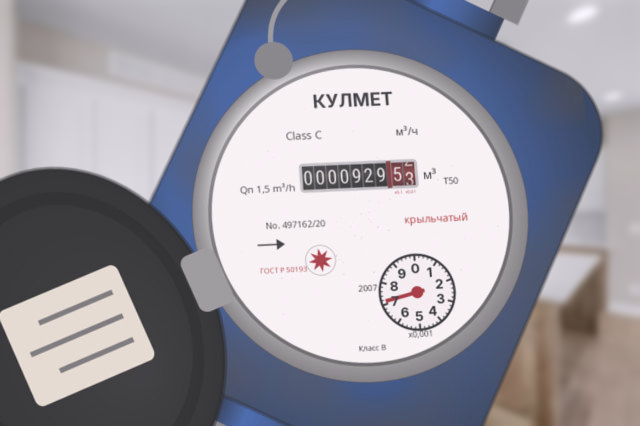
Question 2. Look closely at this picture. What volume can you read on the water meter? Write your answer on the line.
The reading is 929.527 m³
